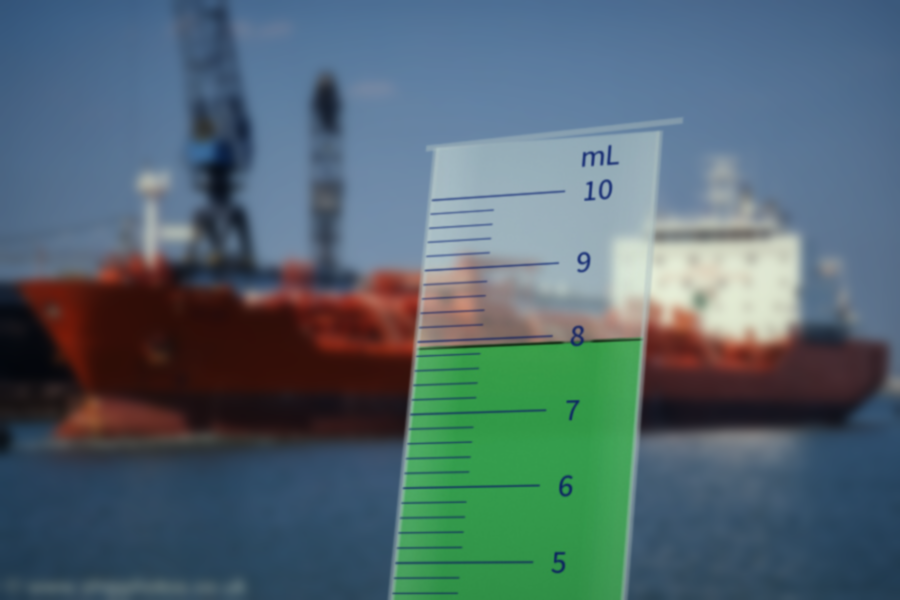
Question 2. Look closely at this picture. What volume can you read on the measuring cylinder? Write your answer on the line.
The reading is 7.9 mL
